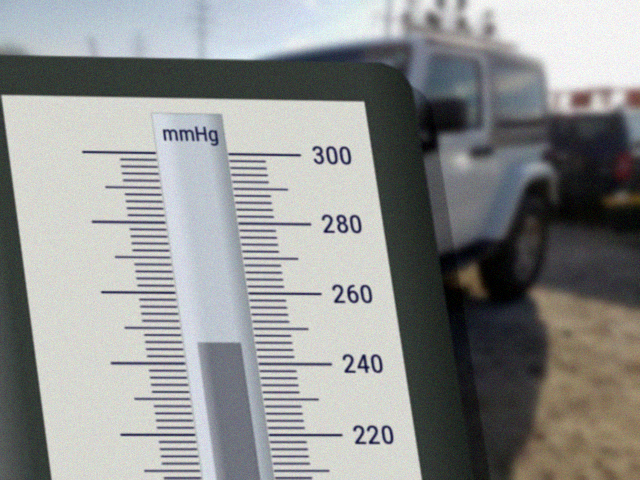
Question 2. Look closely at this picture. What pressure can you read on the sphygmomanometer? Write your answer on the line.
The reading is 246 mmHg
